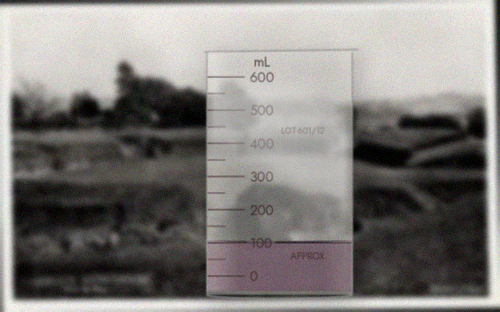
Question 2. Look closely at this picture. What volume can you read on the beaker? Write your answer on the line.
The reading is 100 mL
